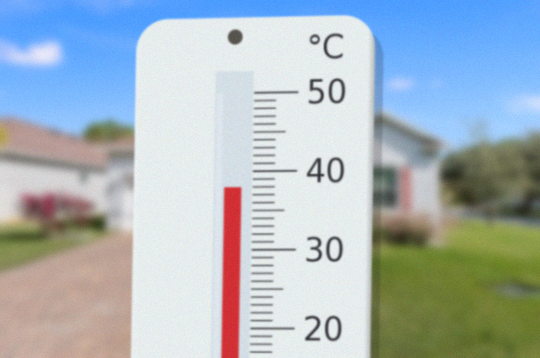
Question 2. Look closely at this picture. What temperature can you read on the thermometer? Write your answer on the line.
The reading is 38 °C
